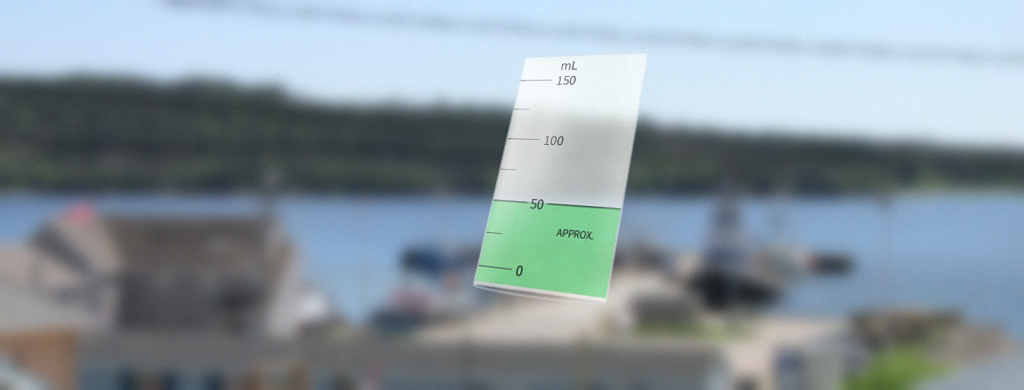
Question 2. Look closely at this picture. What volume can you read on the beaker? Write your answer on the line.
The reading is 50 mL
